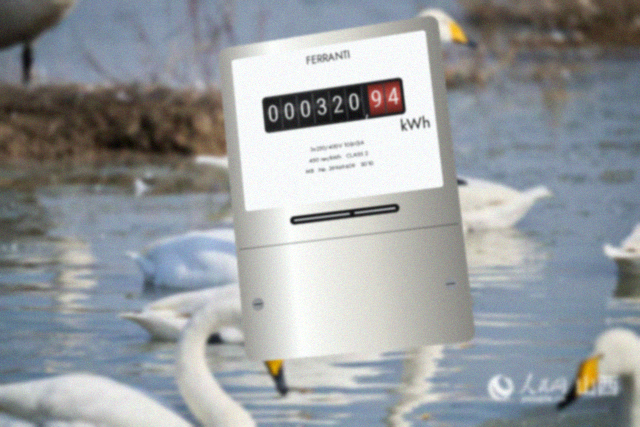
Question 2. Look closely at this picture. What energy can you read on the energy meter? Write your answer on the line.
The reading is 320.94 kWh
